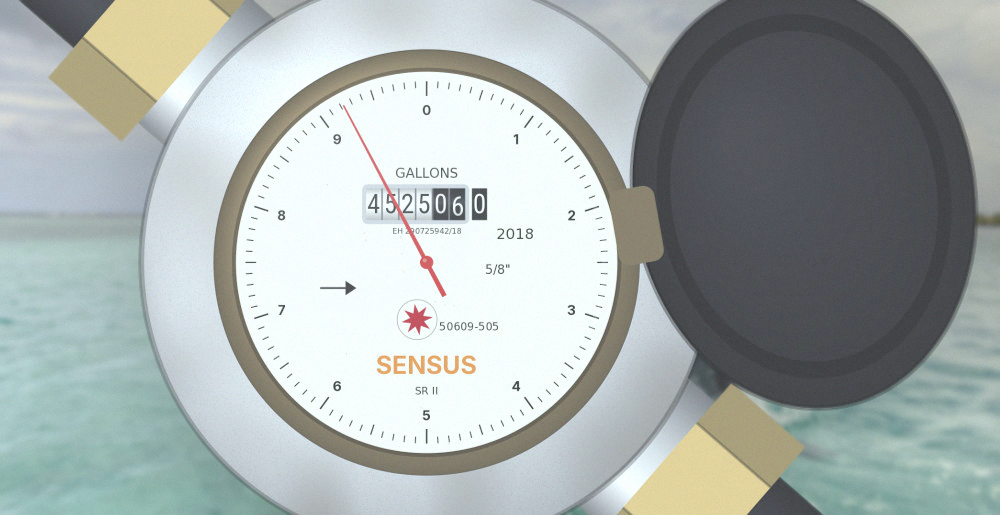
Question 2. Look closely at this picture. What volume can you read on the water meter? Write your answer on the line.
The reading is 4525059.2 gal
